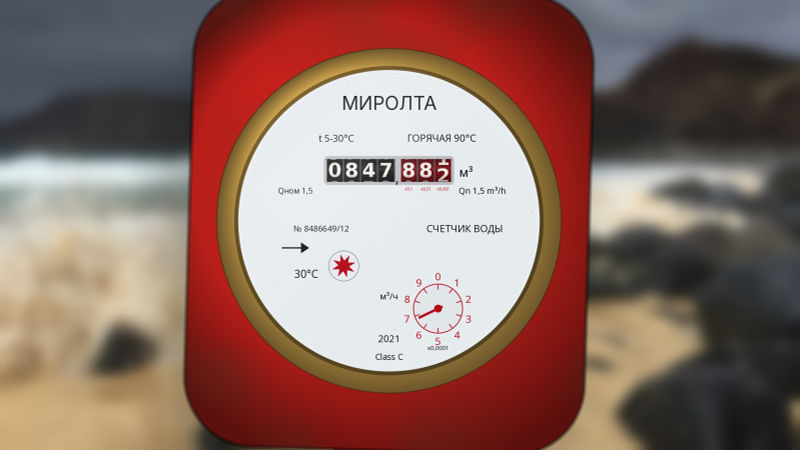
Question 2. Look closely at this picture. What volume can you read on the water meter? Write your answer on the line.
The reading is 847.8816 m³
